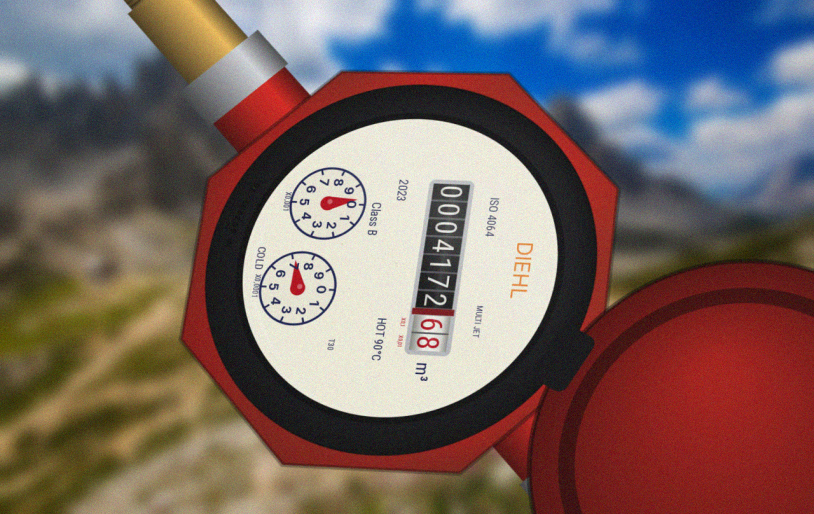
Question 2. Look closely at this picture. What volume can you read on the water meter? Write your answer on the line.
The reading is 4172.6797 m³
